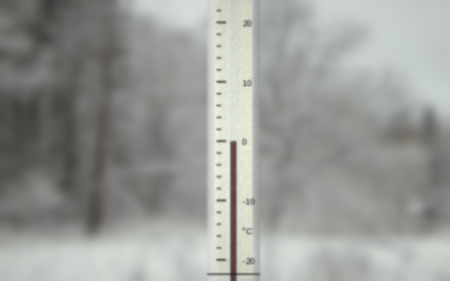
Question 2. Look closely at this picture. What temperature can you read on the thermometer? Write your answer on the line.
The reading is 0 °C
